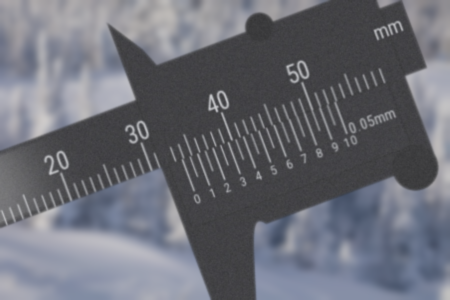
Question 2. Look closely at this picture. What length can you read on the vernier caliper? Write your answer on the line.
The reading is 33.8 mm
